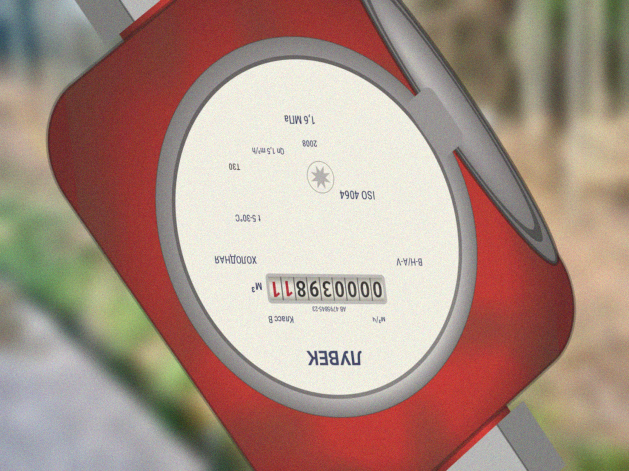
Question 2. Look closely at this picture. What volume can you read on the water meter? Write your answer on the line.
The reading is 398.11 m³
